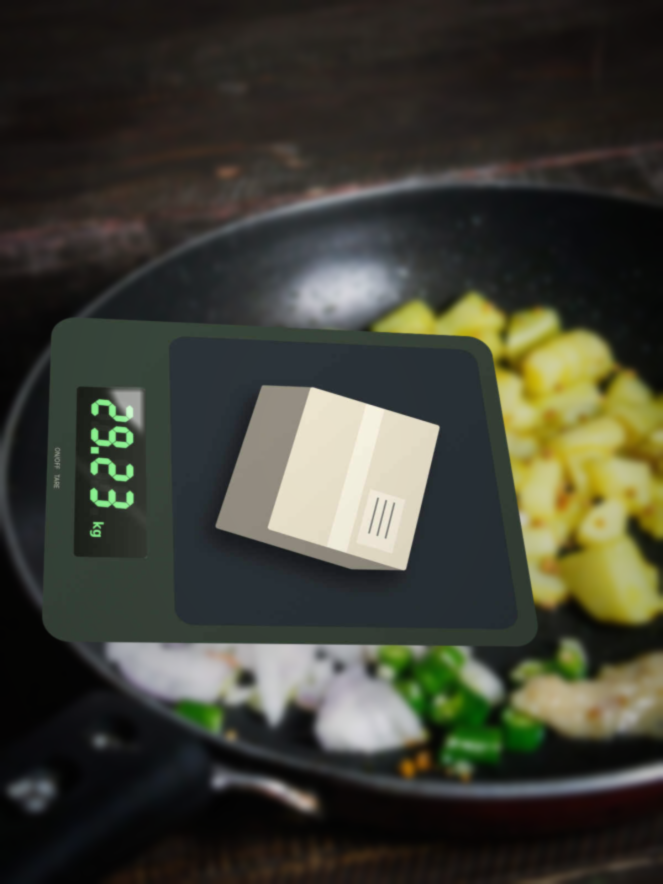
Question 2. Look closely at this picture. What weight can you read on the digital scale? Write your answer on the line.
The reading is 29.23 kg
